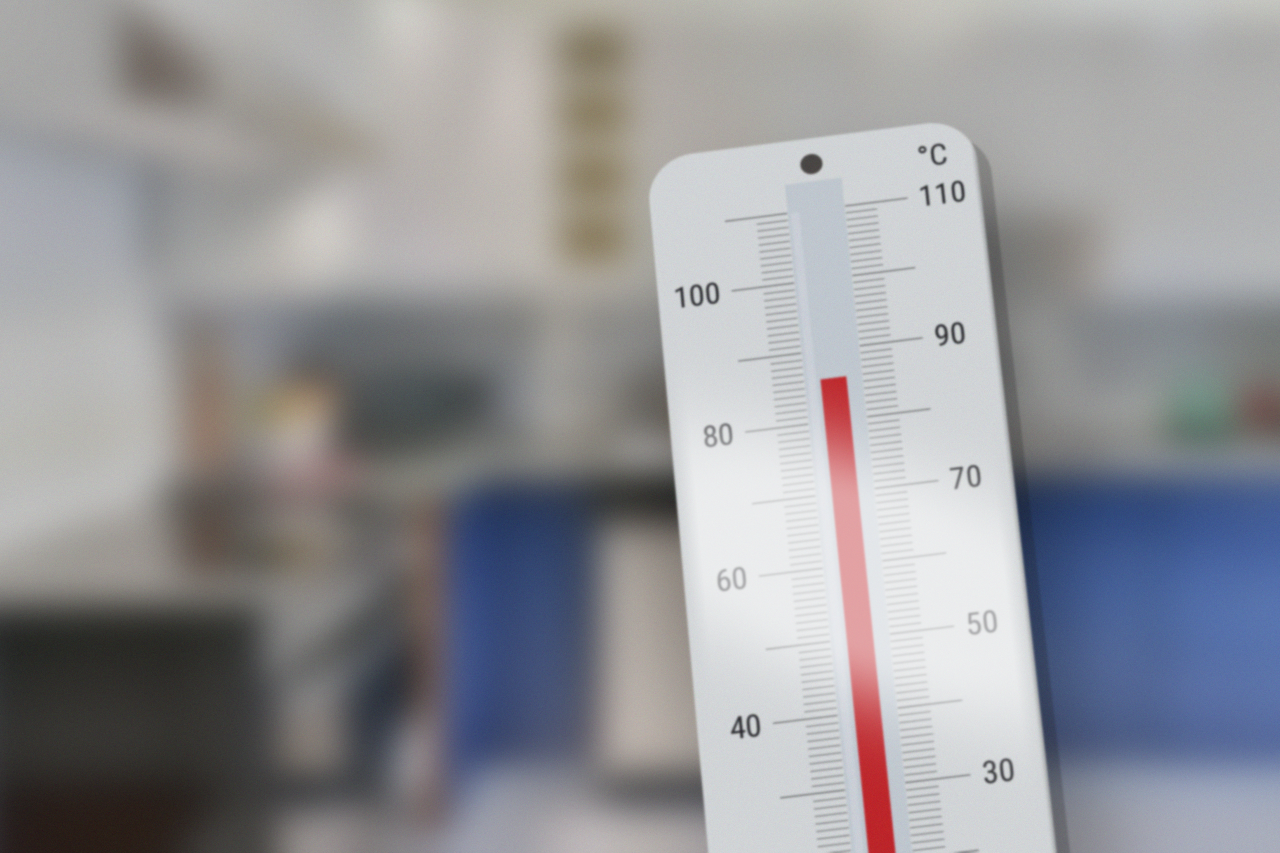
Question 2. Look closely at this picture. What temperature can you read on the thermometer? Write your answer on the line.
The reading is 86 °C
